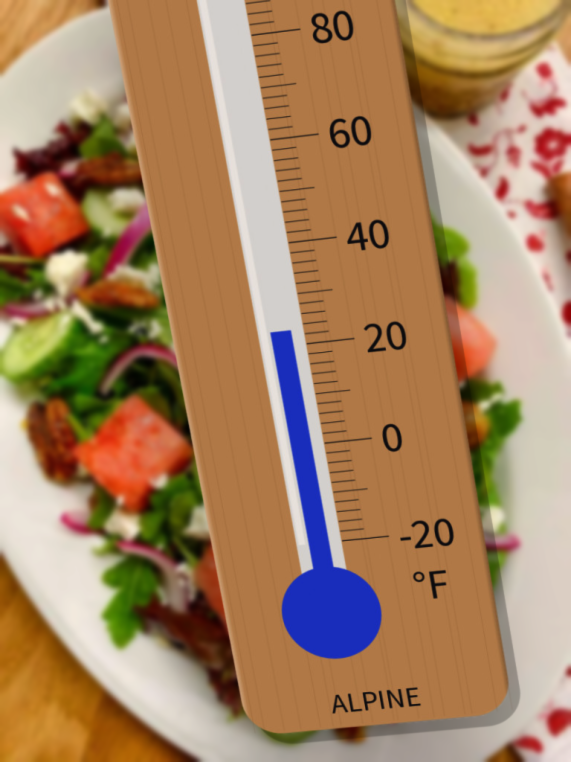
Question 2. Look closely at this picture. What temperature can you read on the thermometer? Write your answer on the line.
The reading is 23 °F
